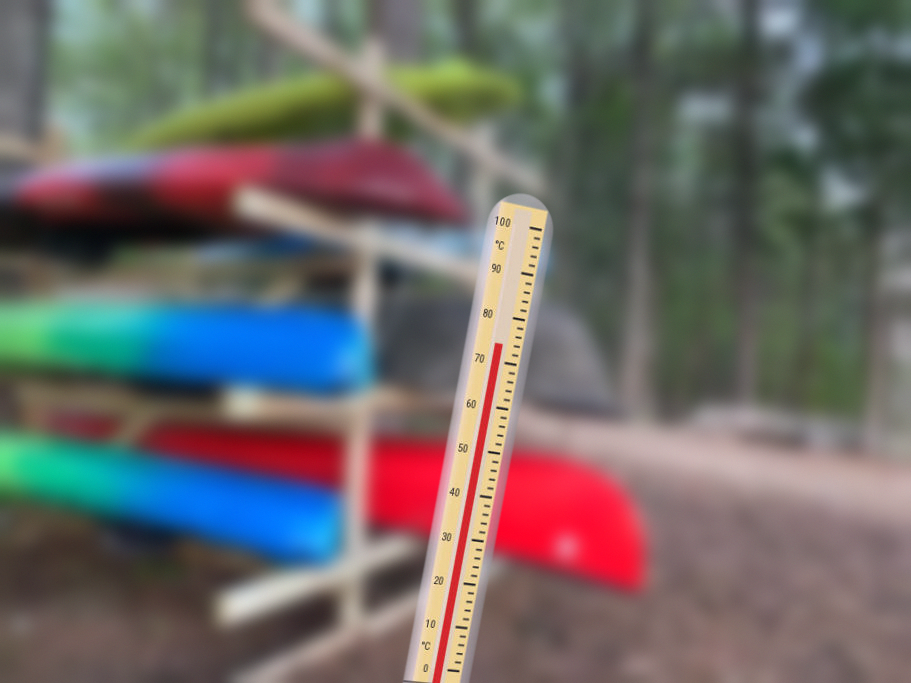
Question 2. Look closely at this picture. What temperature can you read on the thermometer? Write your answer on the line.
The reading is 74 °C
